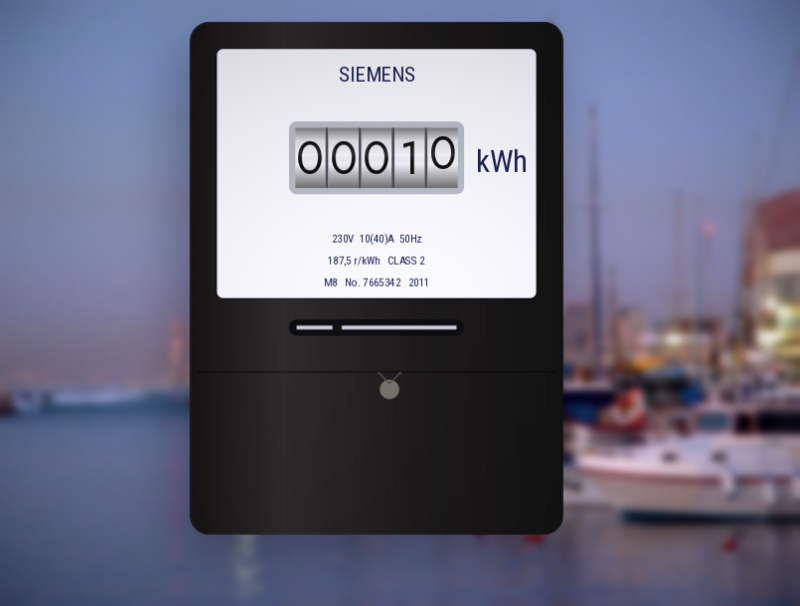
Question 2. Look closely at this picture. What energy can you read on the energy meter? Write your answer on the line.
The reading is 10 kWh
